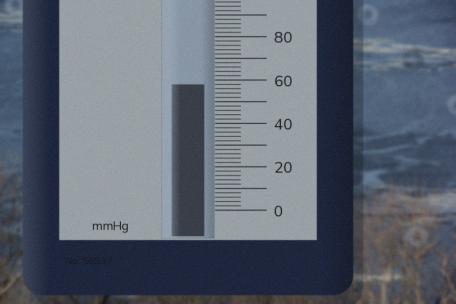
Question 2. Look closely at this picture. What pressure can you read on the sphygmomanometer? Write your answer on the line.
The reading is 58 mmHg
